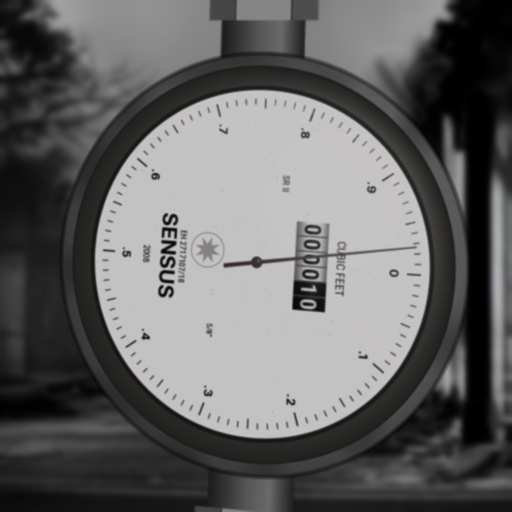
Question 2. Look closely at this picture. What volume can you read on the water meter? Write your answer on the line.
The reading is 9.97 ft³
